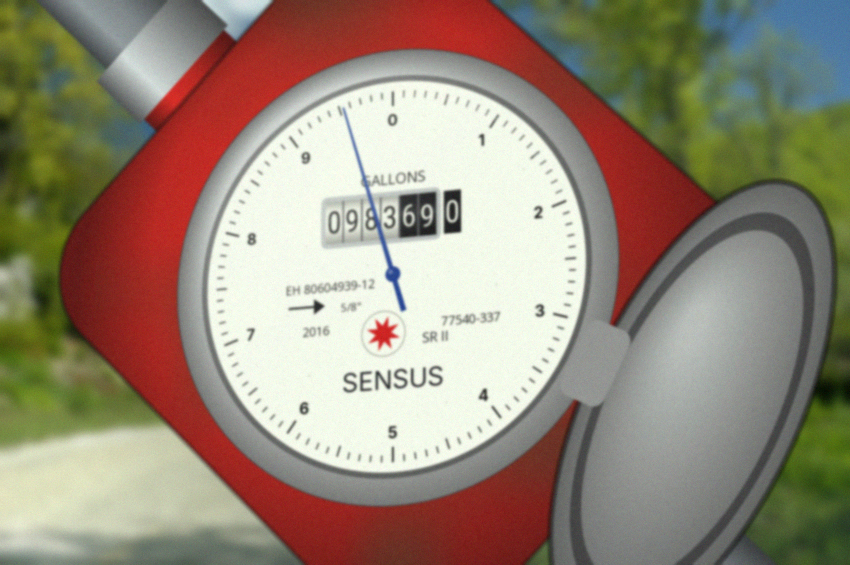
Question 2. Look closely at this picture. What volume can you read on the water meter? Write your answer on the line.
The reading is 983689.5 gal
